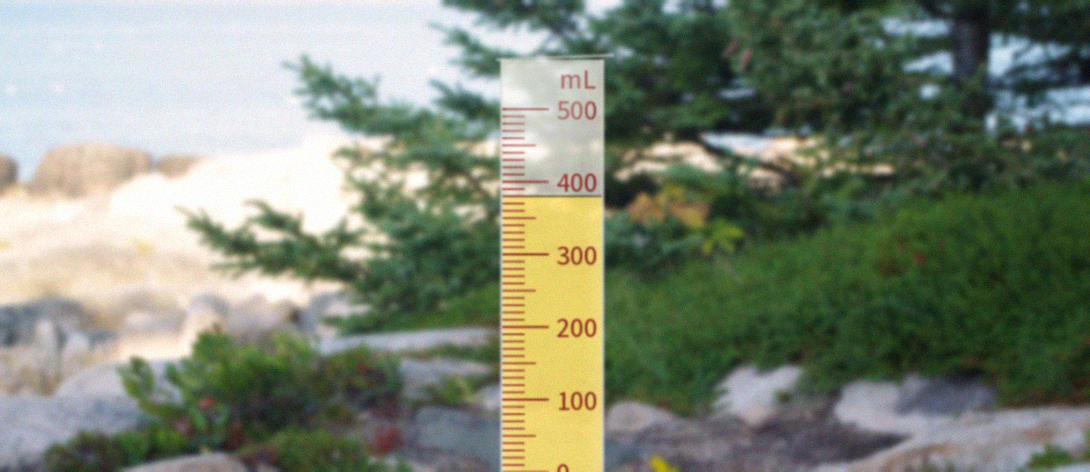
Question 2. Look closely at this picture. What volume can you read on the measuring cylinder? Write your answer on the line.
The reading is 380 mL
